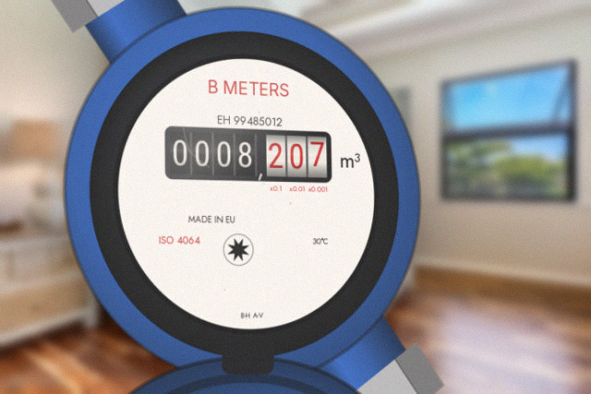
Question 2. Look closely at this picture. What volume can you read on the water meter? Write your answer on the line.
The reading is 8.207 m³
